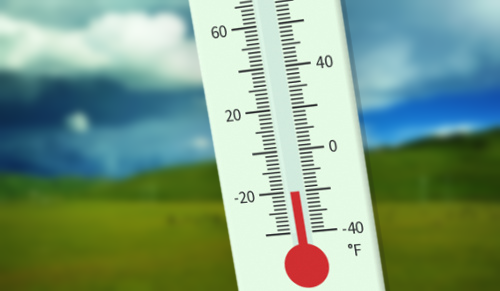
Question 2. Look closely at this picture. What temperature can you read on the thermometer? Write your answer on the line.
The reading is -20 °F
